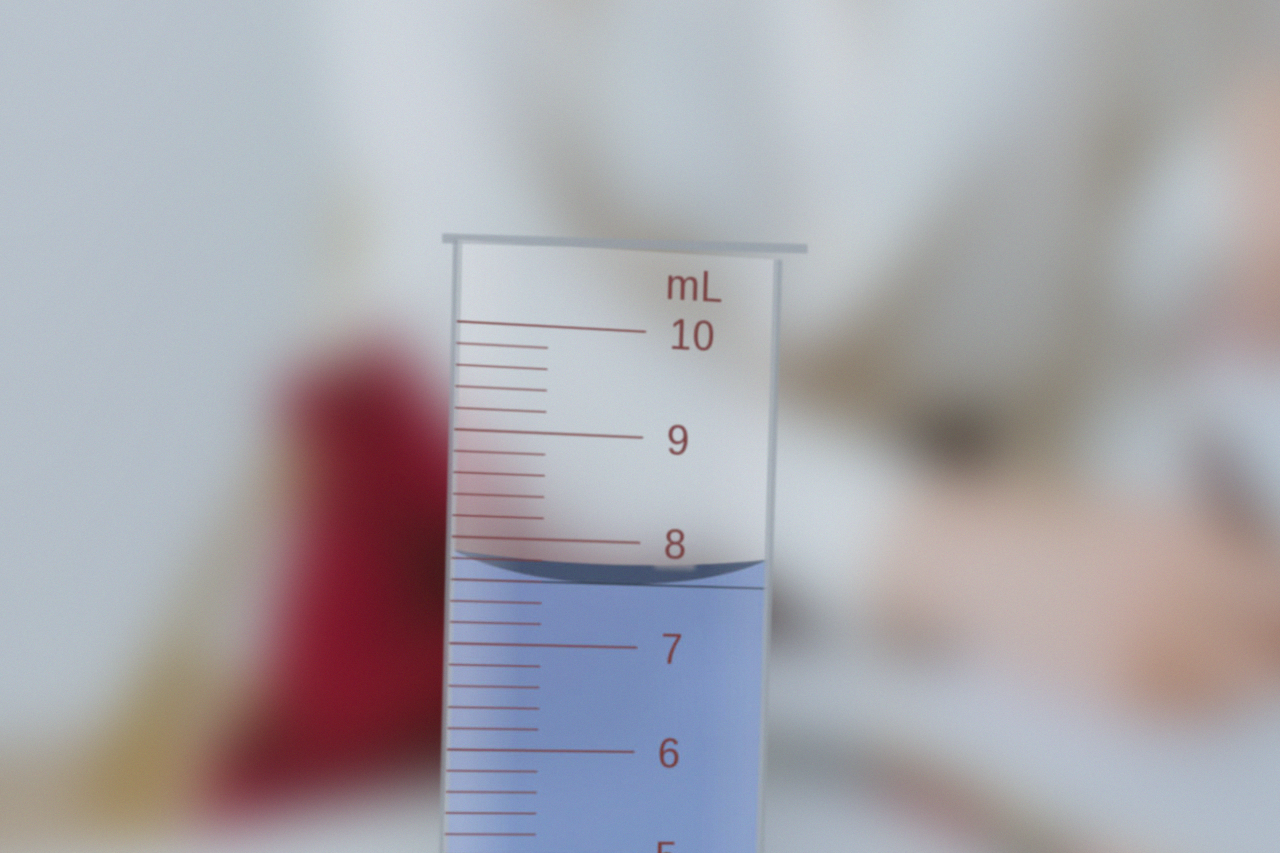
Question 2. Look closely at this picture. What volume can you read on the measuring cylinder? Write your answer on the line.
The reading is 7.6 mL
